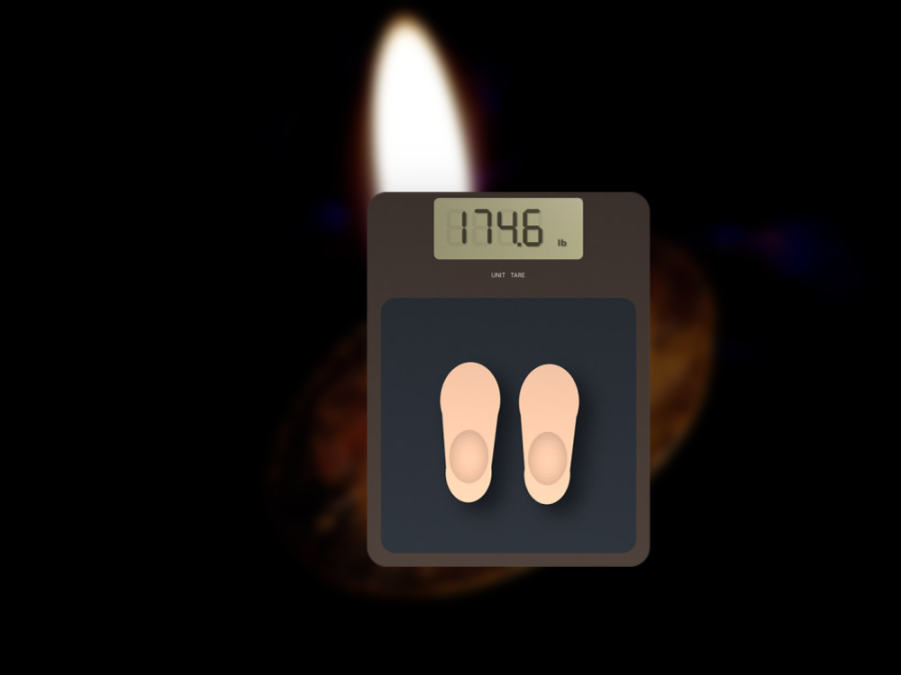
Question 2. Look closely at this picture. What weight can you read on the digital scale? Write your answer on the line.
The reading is 174.6 lb
